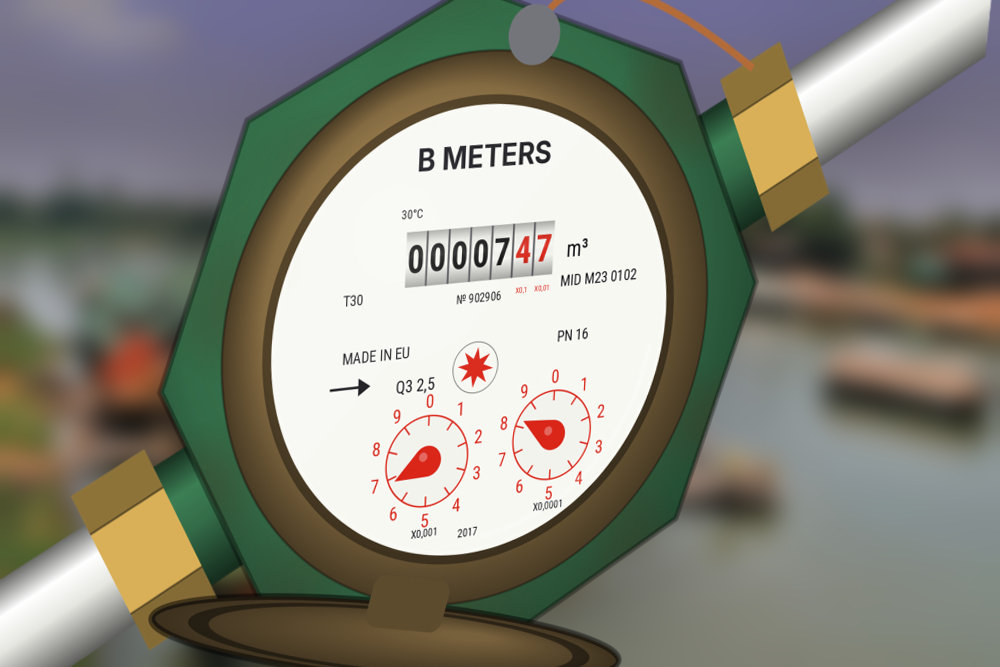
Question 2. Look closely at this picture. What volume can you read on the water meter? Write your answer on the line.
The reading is 7.4768 m³
